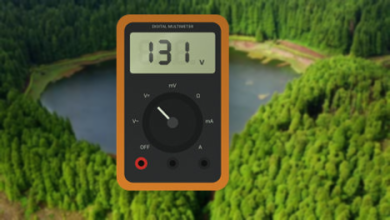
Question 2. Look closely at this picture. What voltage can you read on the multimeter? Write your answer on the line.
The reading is 131 V
